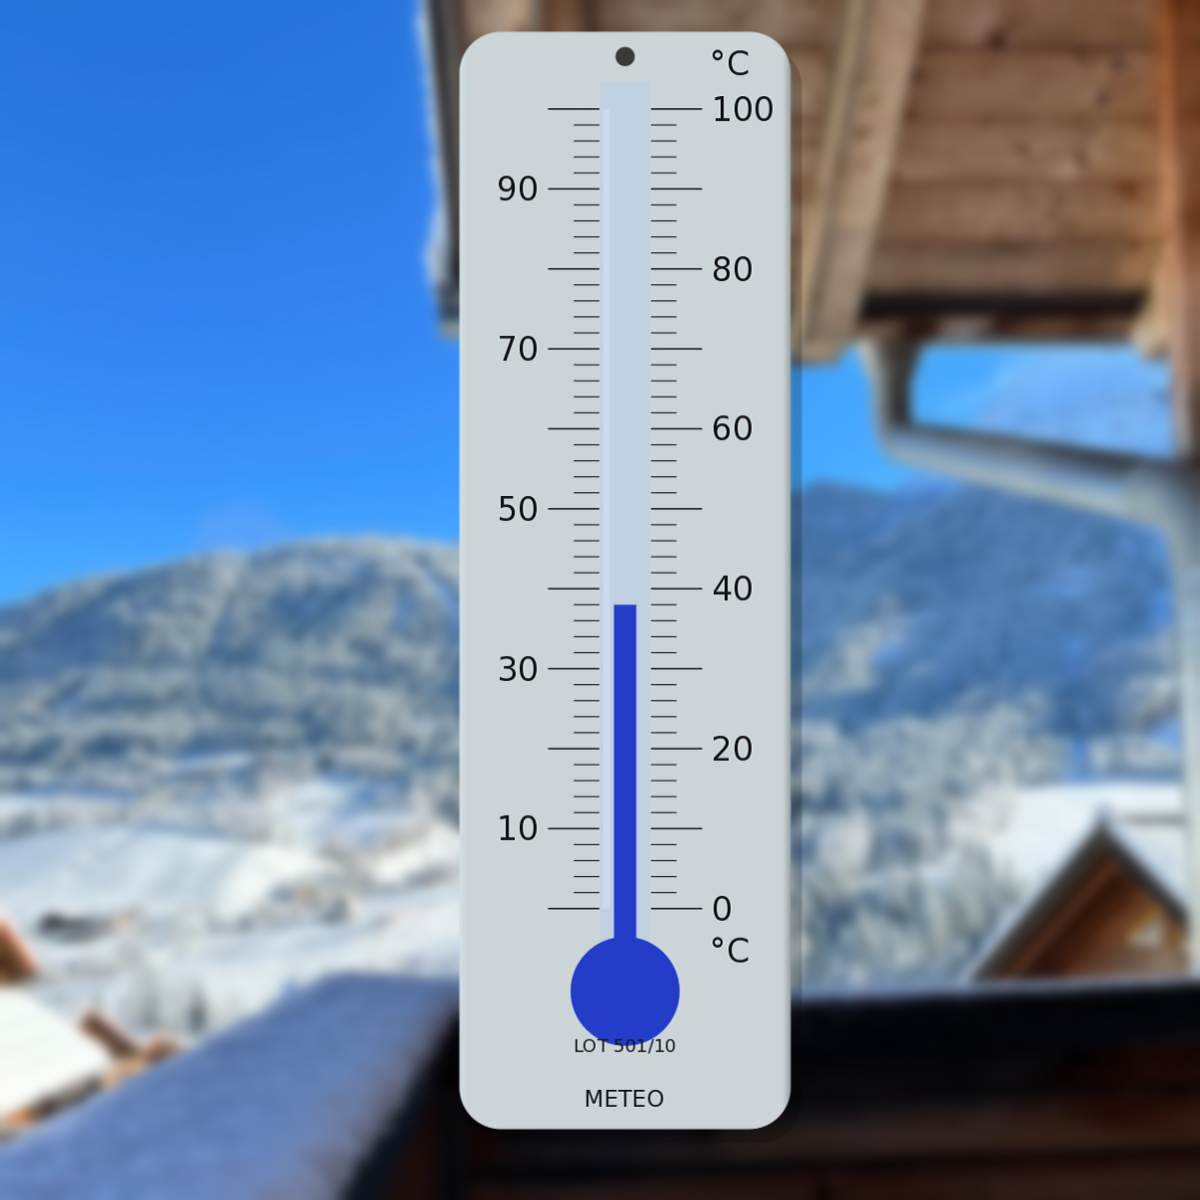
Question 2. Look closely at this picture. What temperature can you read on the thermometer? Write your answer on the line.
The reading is 38 °C
